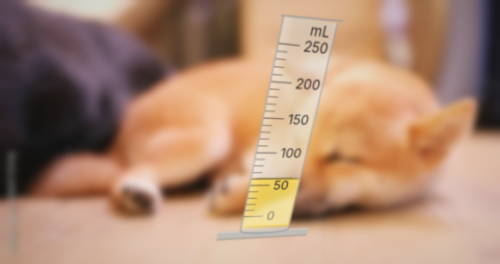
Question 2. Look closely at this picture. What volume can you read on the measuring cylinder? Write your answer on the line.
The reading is 60 mL
